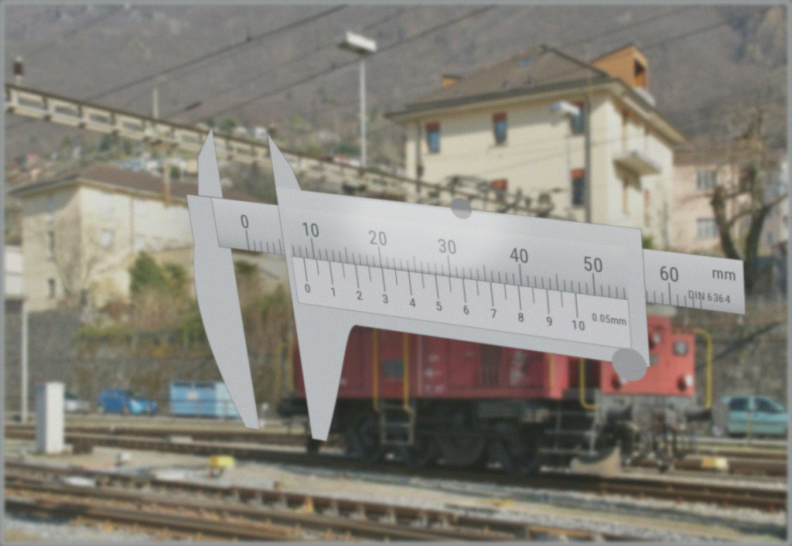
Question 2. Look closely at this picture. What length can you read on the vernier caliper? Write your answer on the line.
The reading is 8.4 mm
